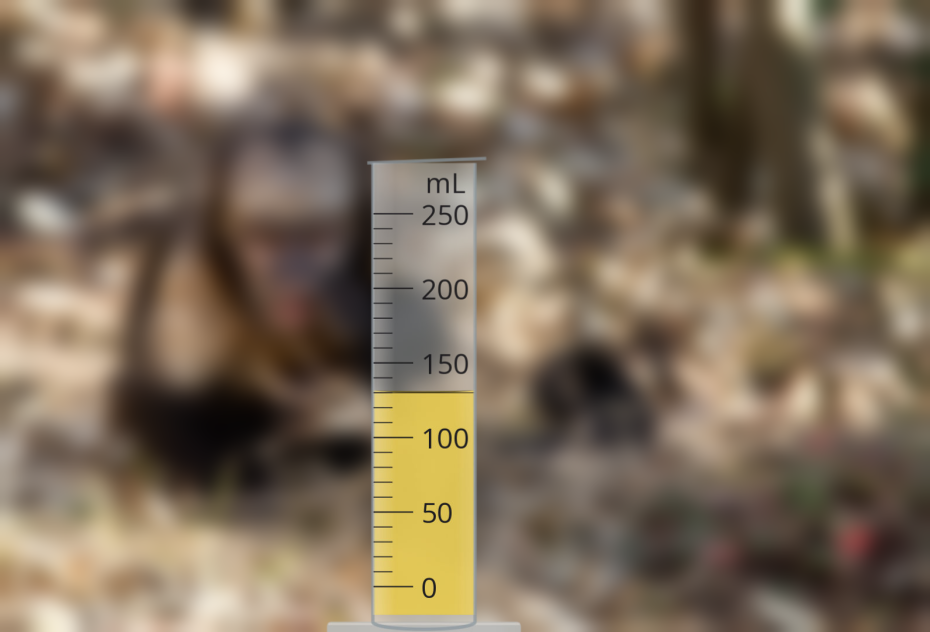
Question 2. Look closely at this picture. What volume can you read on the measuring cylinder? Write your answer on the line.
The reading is 130 mL
